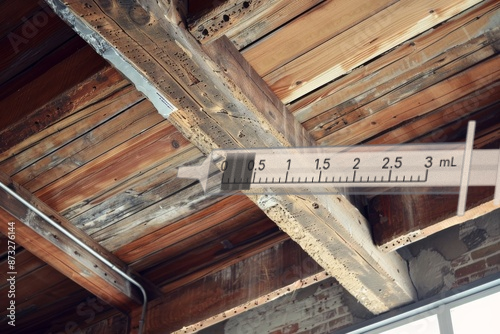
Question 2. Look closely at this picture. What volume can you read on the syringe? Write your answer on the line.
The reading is 0 mL
